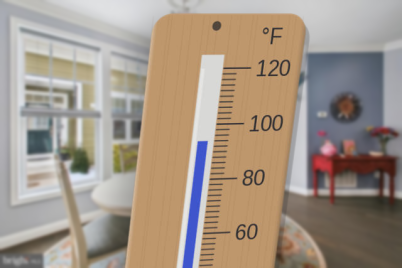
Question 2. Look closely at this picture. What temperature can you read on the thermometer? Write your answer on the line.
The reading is 94 °F
